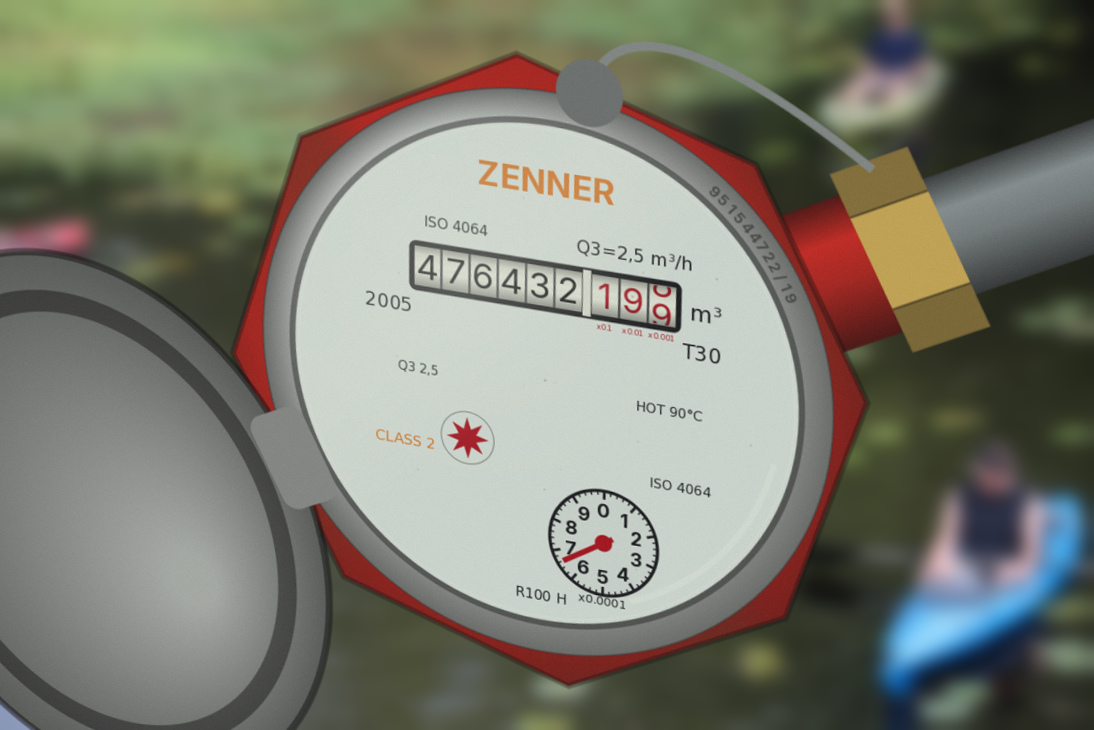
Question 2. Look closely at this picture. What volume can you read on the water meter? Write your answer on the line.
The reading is 476432.1986 m³
